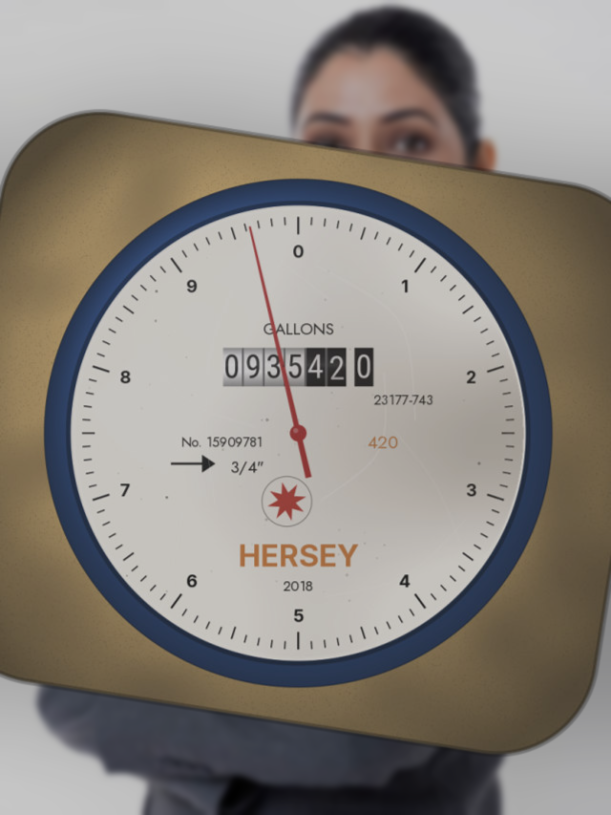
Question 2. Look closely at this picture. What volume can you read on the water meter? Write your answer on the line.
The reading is 935419.6 gal
